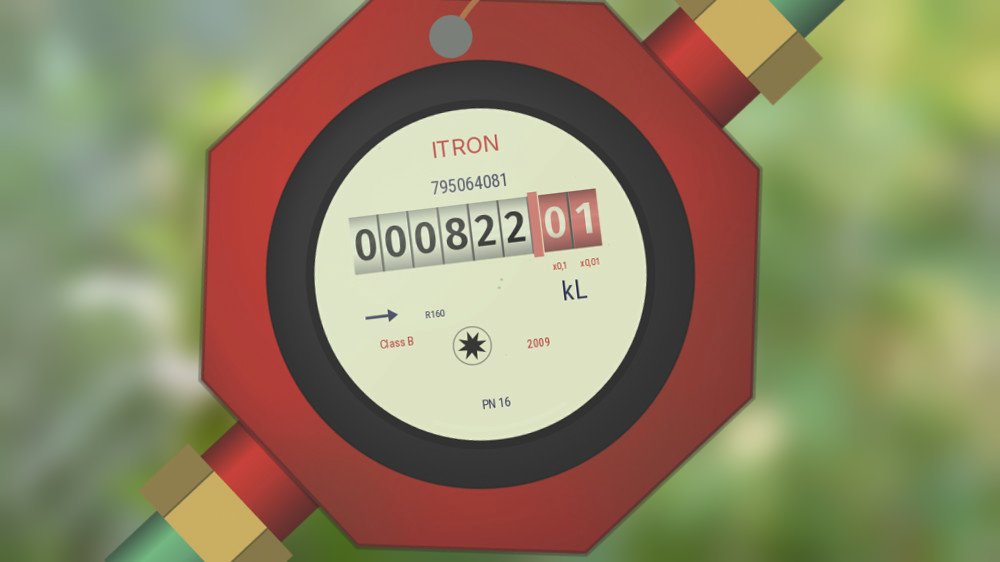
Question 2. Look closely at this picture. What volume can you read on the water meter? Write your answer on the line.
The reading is 822.01 kL
